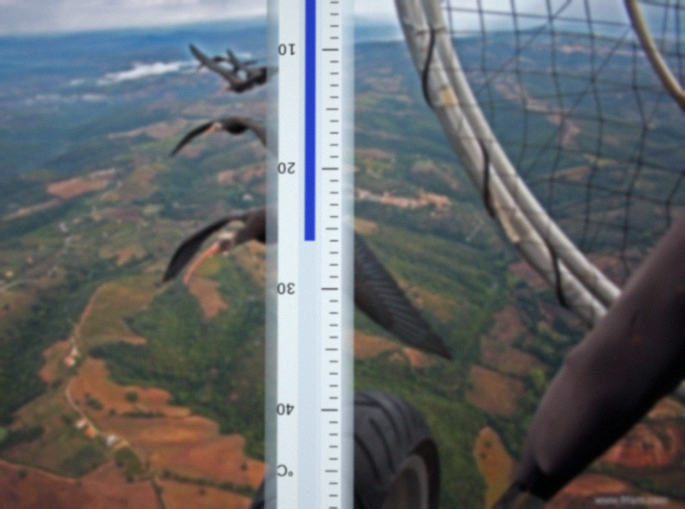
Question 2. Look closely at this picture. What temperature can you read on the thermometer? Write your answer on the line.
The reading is 26 °C
